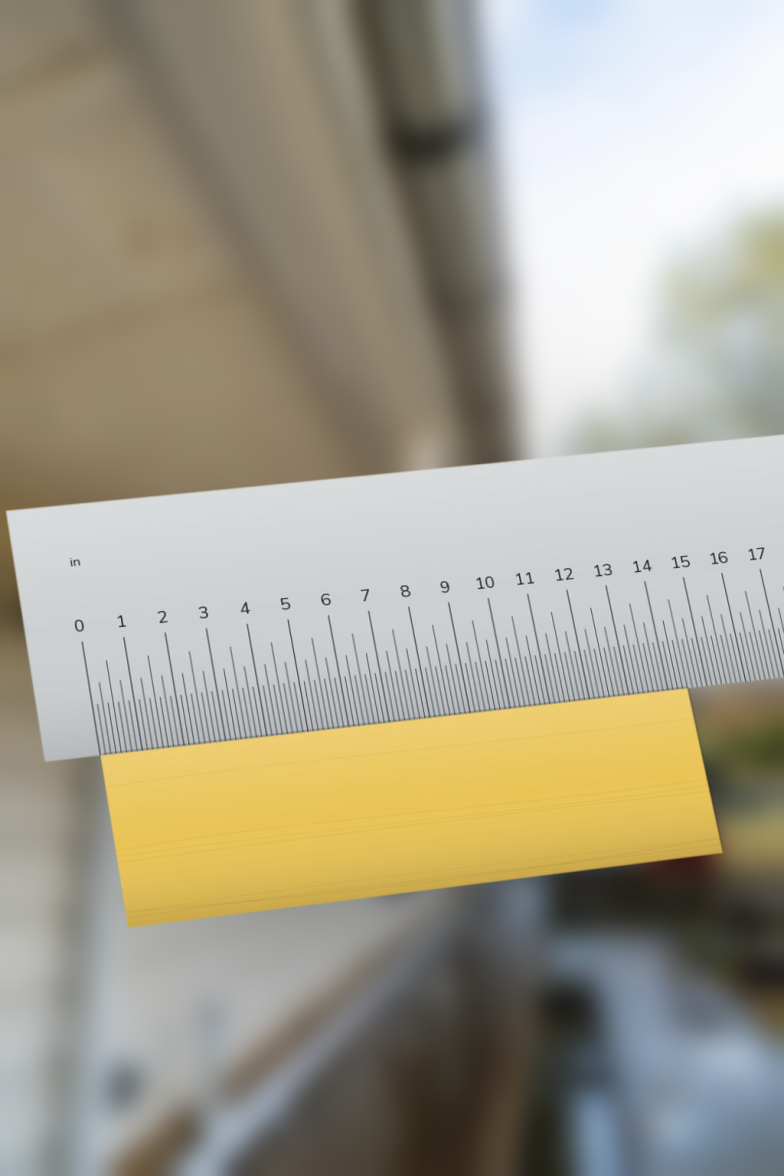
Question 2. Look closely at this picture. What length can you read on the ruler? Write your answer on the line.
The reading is 14.5 in
